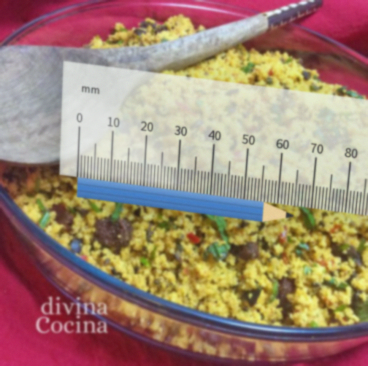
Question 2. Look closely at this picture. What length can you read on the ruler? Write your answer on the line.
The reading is 65 mm
